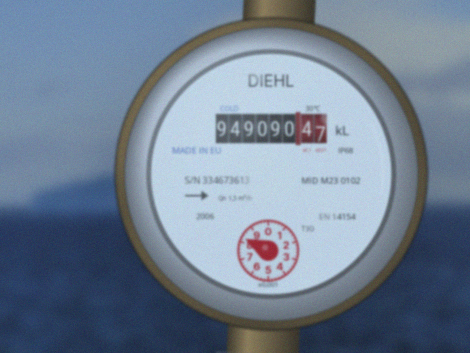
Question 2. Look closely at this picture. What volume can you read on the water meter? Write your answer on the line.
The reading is 949090.468 kL
